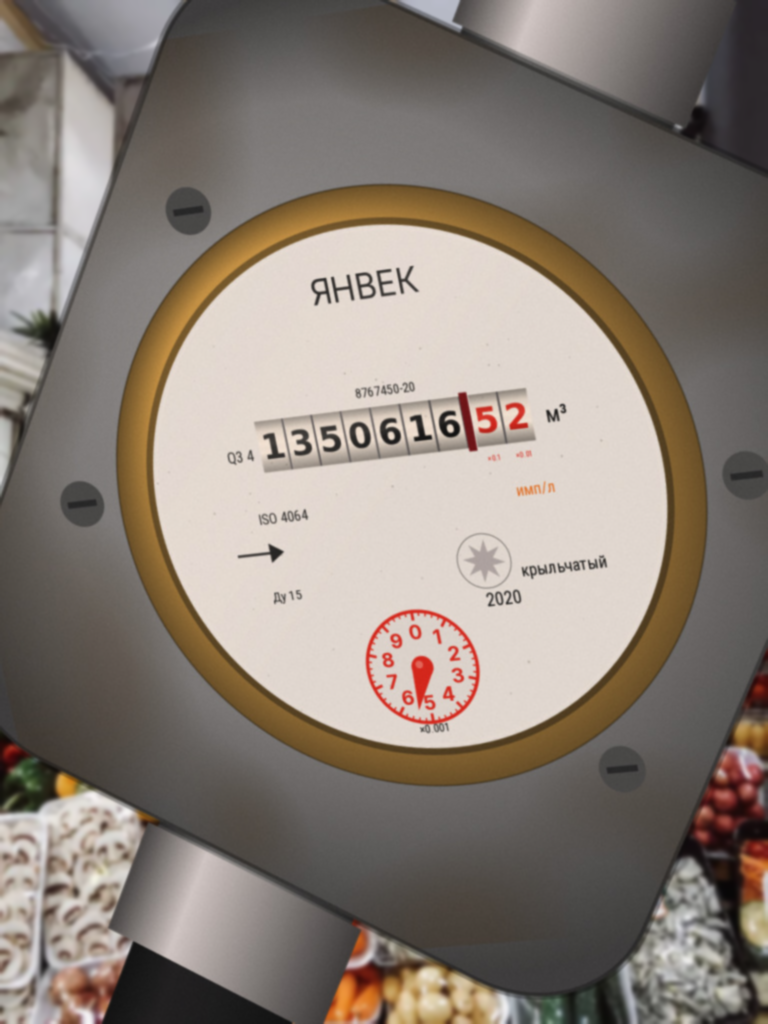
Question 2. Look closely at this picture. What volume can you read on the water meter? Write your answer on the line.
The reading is 1350616.525 m³
